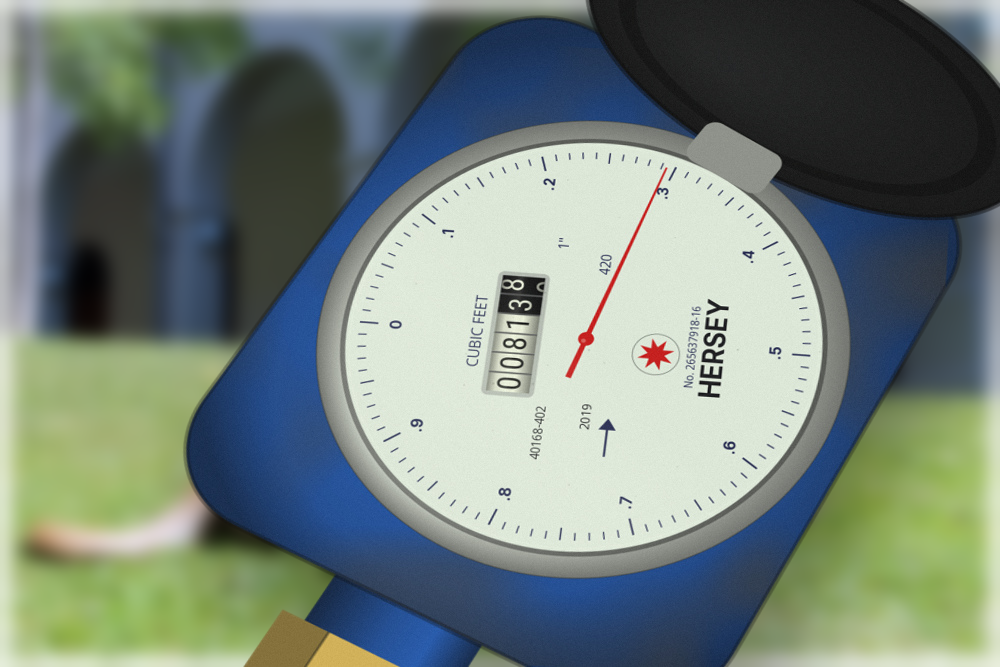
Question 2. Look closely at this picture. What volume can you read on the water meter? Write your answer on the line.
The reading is 8138.29 ft³
